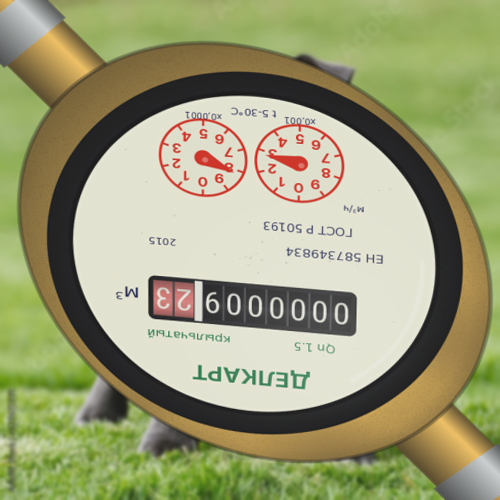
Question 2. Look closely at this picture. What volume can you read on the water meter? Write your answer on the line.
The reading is 9.2328 m³
